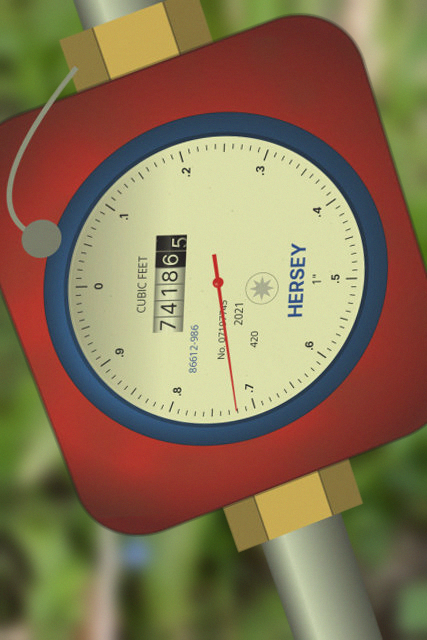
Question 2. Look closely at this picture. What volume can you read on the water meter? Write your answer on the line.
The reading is 741864.72 ft³
